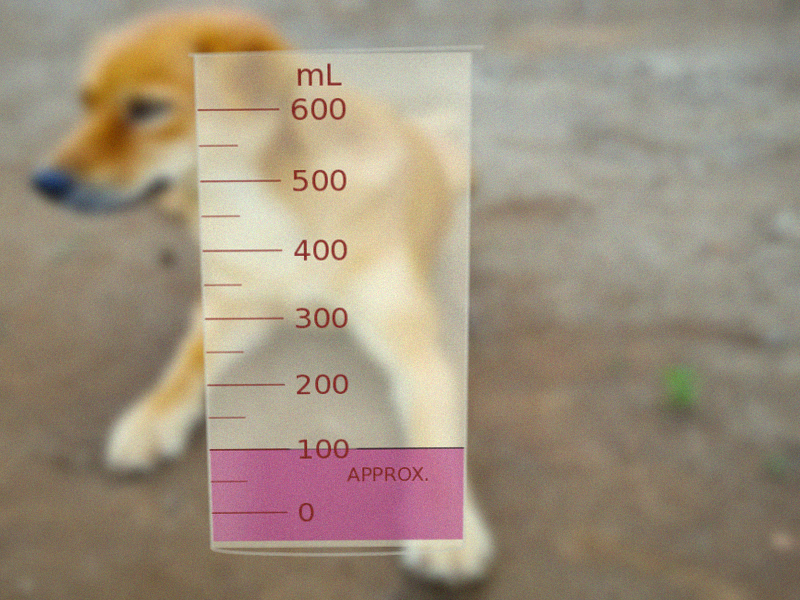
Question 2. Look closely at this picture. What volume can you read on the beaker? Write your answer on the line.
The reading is 100 mL
